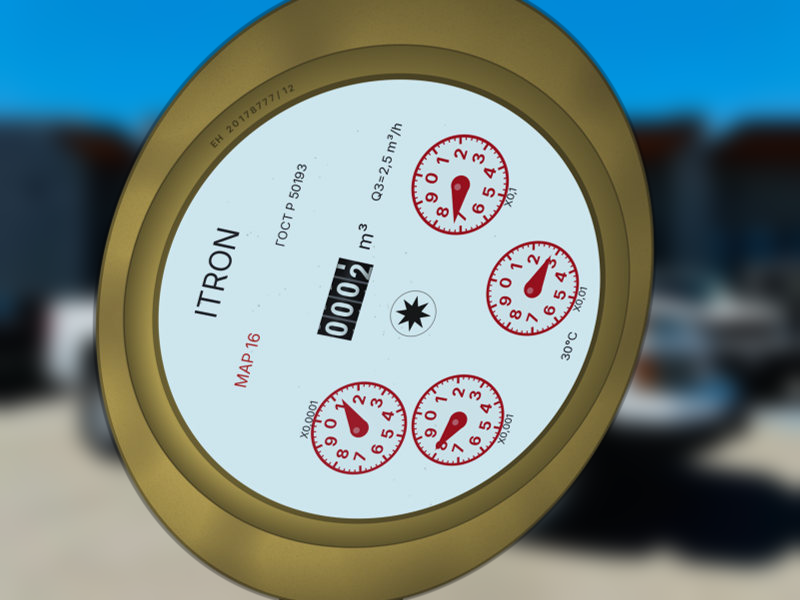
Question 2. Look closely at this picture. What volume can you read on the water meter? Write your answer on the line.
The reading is 1.7281 m³
